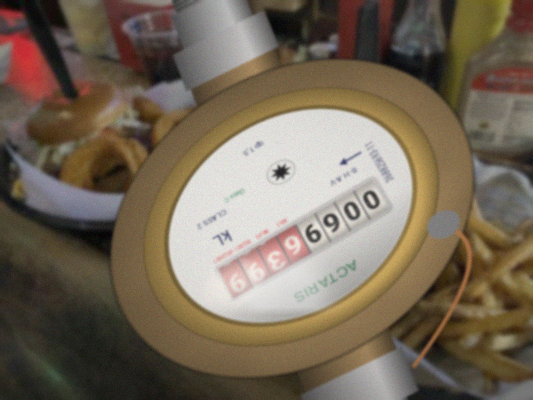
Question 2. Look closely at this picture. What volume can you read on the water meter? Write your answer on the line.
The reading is 69.6399 kL
